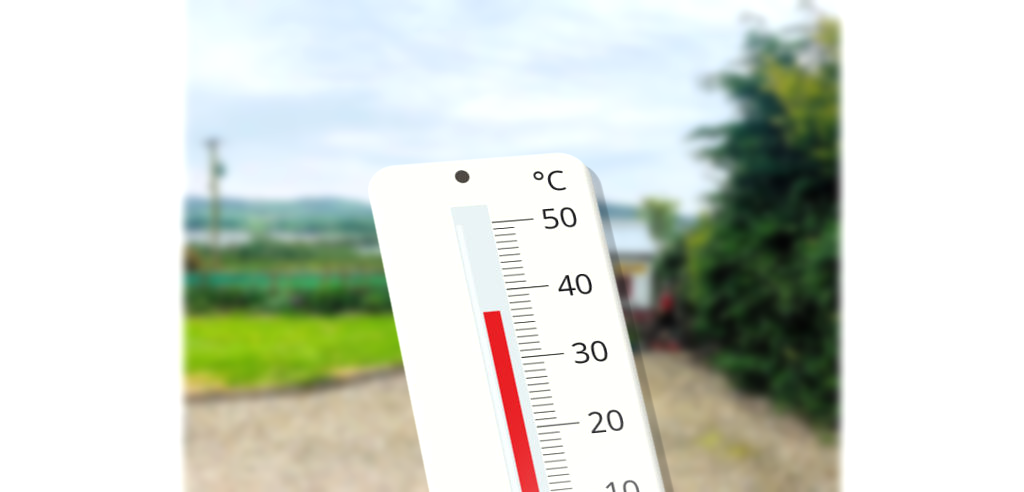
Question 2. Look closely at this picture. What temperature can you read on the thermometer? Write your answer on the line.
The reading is 37 °C
